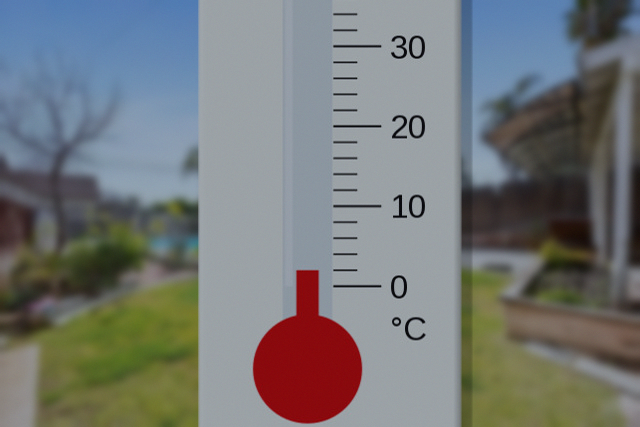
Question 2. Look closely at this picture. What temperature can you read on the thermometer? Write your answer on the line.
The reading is 2 °C
